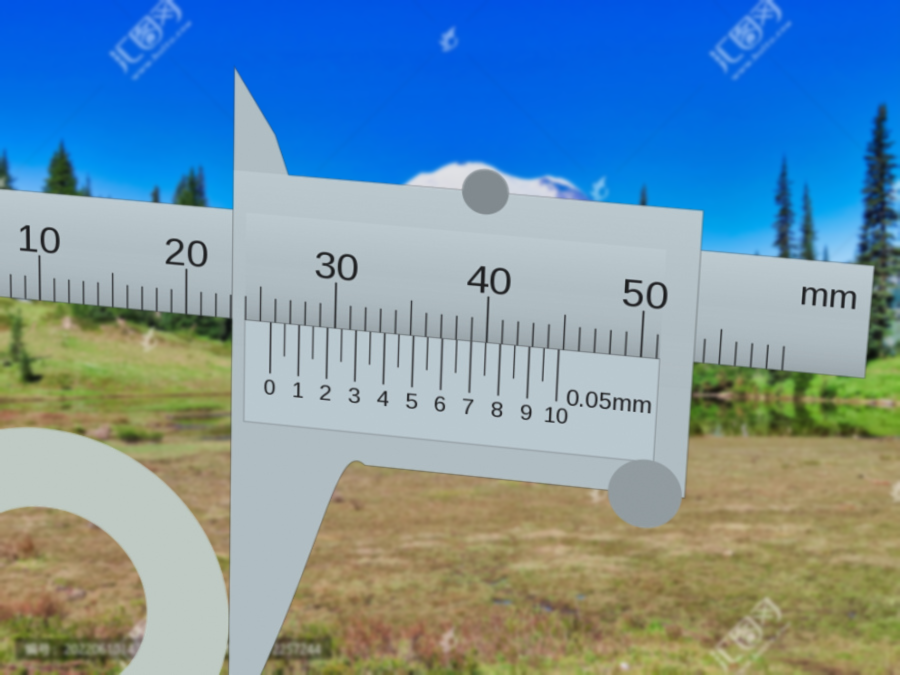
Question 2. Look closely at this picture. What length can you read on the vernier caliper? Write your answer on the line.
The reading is 25.7 mm
